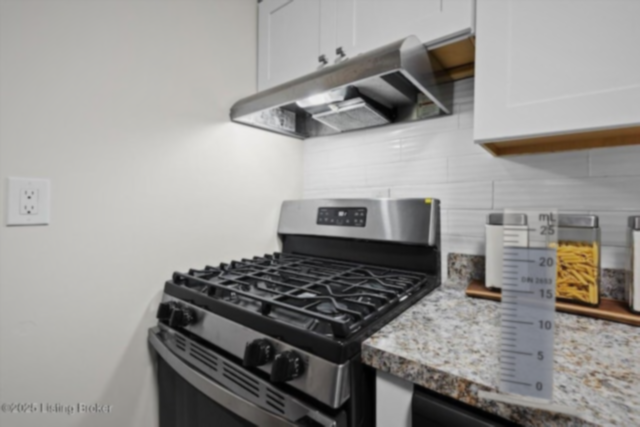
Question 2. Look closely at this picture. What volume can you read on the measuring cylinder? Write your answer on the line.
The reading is 22 mL
